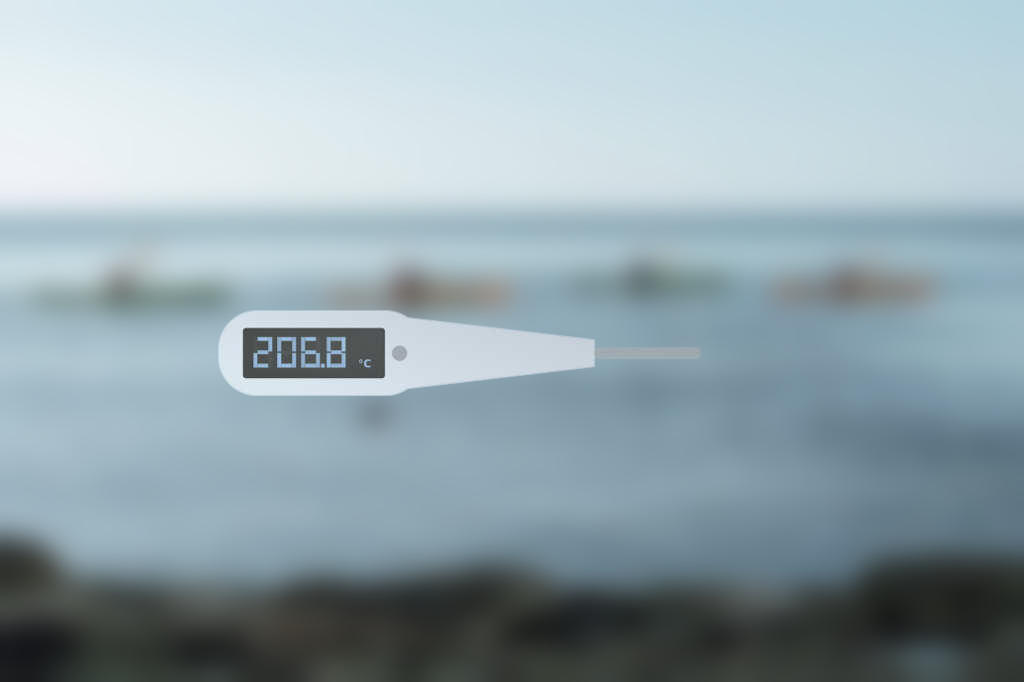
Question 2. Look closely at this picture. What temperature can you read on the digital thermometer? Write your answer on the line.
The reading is 206.8 °C
